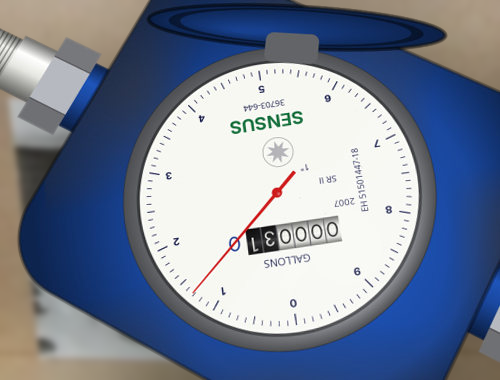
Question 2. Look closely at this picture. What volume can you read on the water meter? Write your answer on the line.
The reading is 311.3 gal
